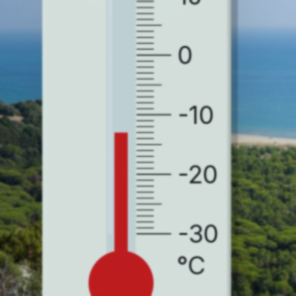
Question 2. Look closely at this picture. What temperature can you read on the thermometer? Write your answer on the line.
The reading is -13 °C
